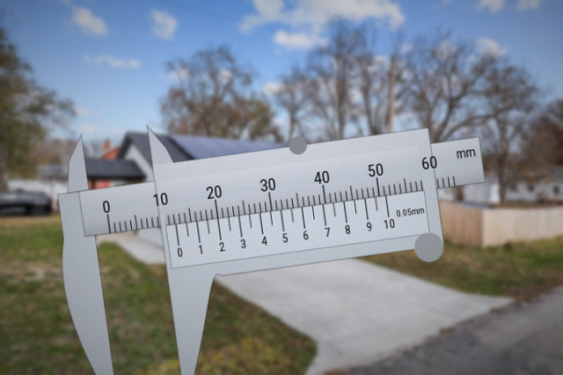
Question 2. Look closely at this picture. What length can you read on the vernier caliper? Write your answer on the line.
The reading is 12.2 mm
